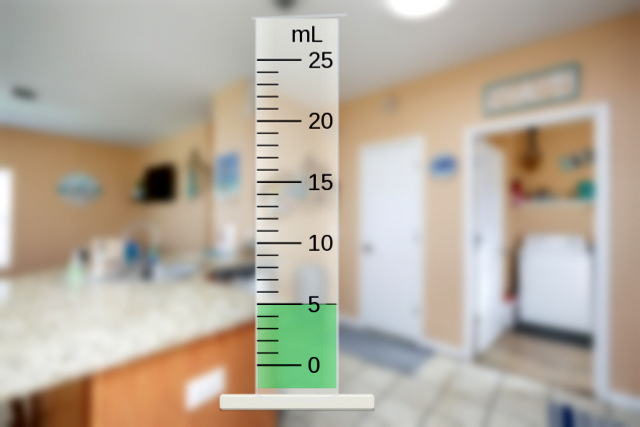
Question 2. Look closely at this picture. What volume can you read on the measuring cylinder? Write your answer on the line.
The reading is 5 mL
